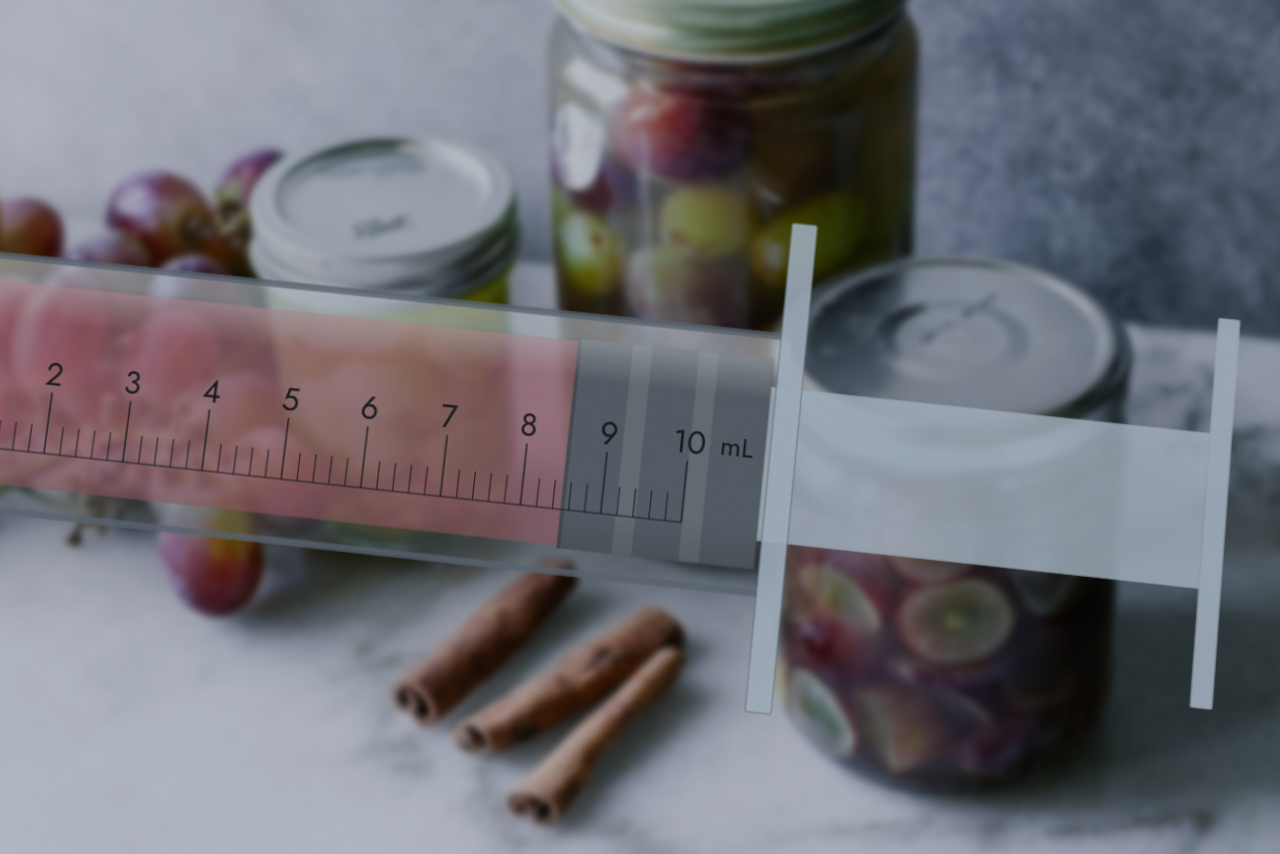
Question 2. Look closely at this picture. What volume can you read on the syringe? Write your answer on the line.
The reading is 8.5 mL
